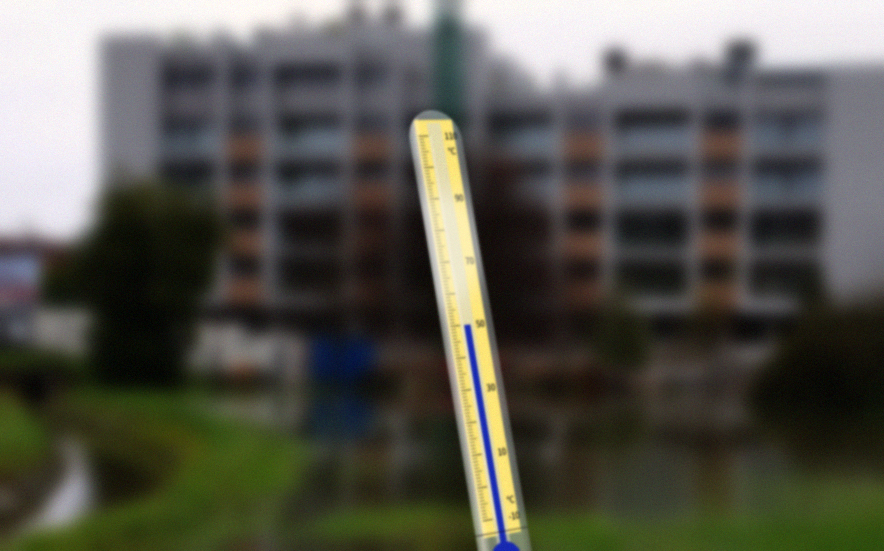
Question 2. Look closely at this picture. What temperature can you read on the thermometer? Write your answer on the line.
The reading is 50 °C
